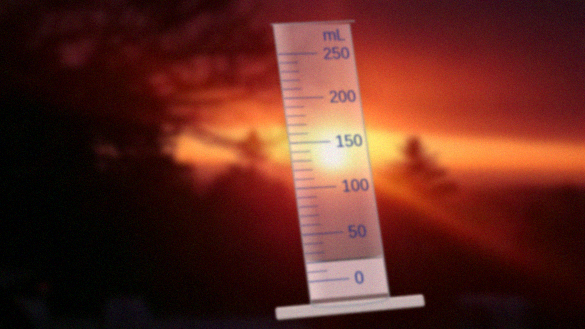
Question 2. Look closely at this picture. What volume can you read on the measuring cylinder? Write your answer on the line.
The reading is 20 mL
